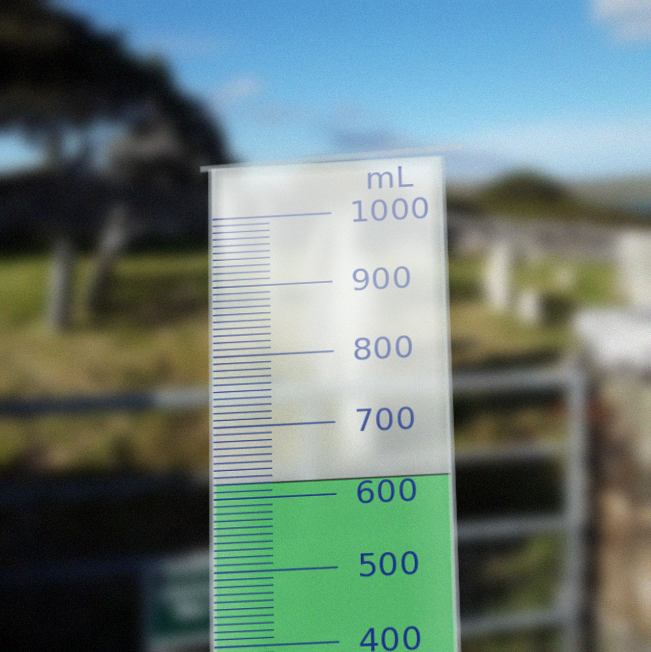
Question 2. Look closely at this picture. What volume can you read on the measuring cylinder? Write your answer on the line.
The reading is 620 mL
